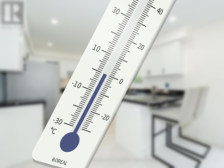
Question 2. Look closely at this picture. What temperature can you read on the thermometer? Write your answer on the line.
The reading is 0 °C
